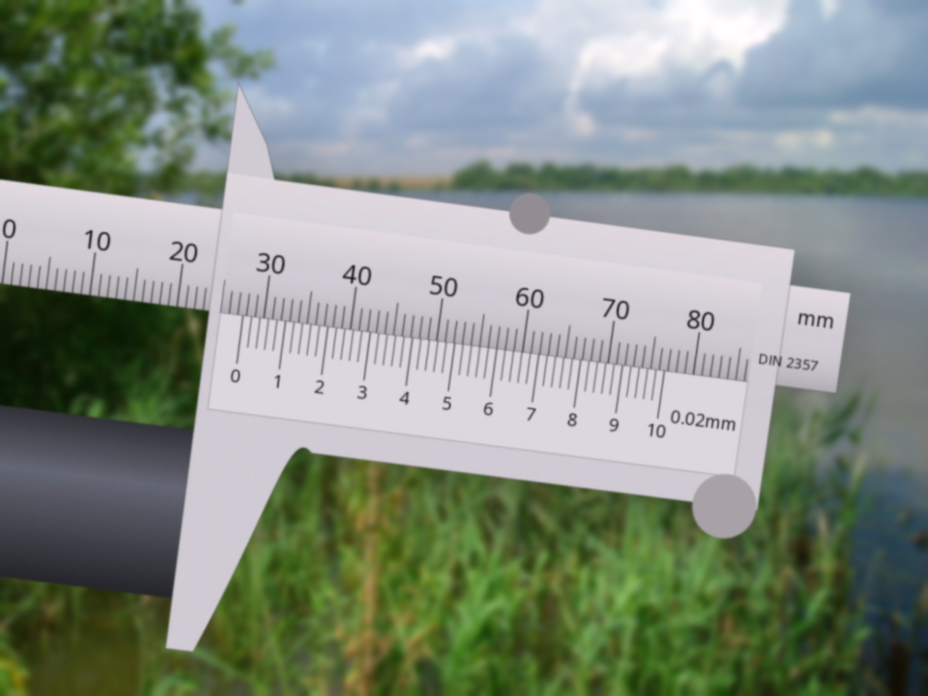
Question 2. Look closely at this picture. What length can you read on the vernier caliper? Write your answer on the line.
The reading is 27.6 mm
